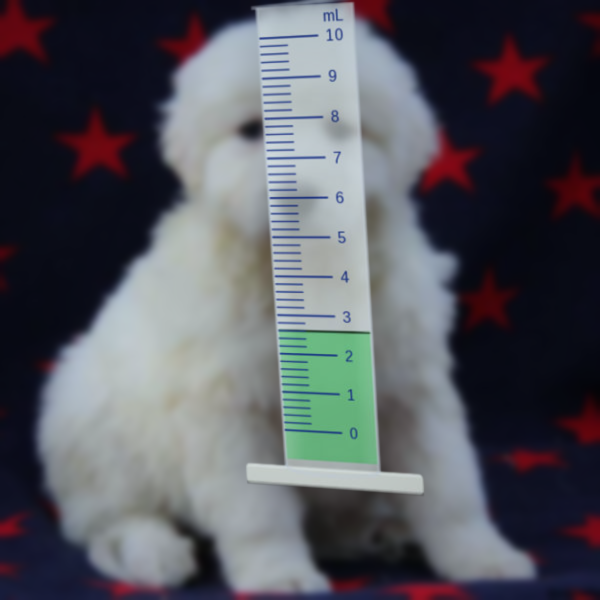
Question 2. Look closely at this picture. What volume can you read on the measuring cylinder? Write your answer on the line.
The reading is 2.6 mL
